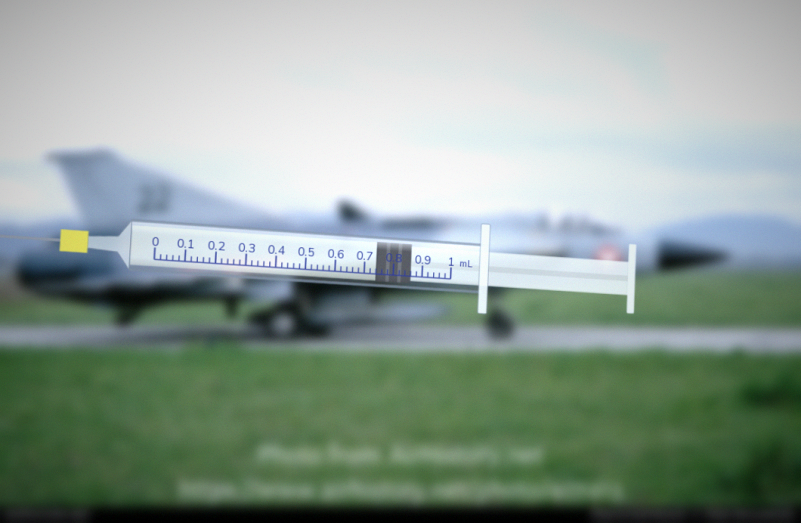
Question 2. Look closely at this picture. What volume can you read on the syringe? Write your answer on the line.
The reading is 0.74 mL
